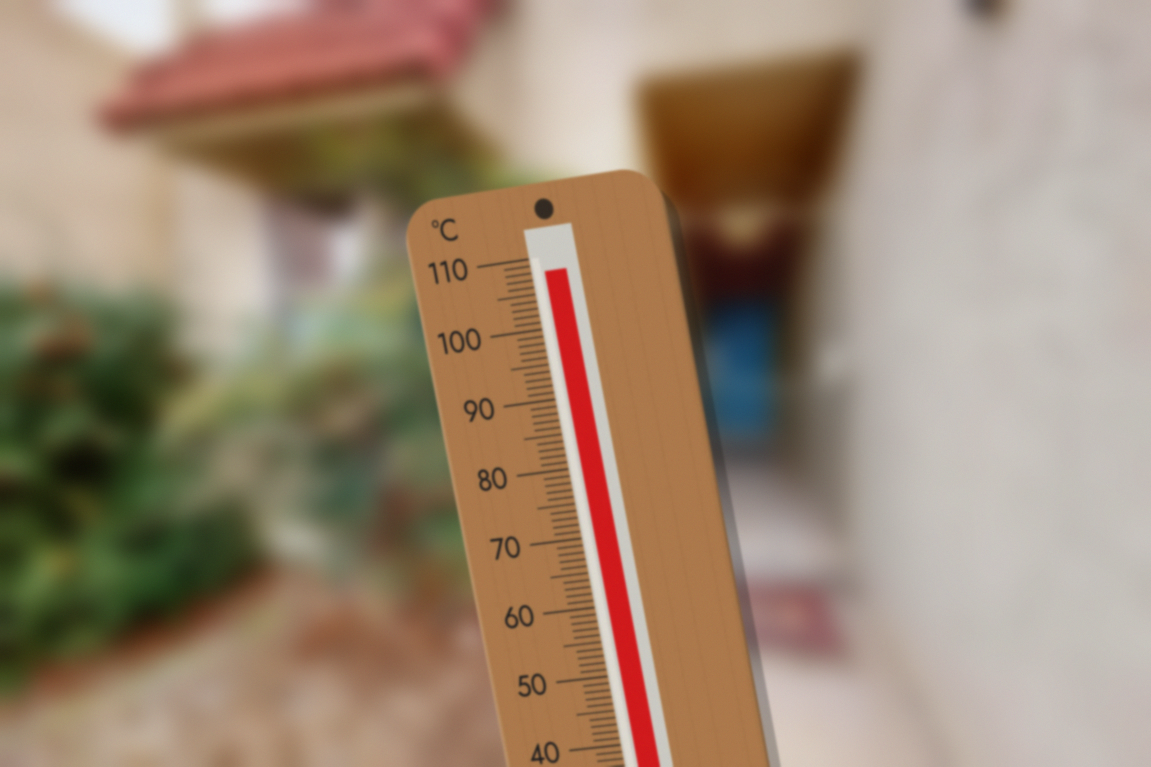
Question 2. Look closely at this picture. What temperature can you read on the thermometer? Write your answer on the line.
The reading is 108 °C
